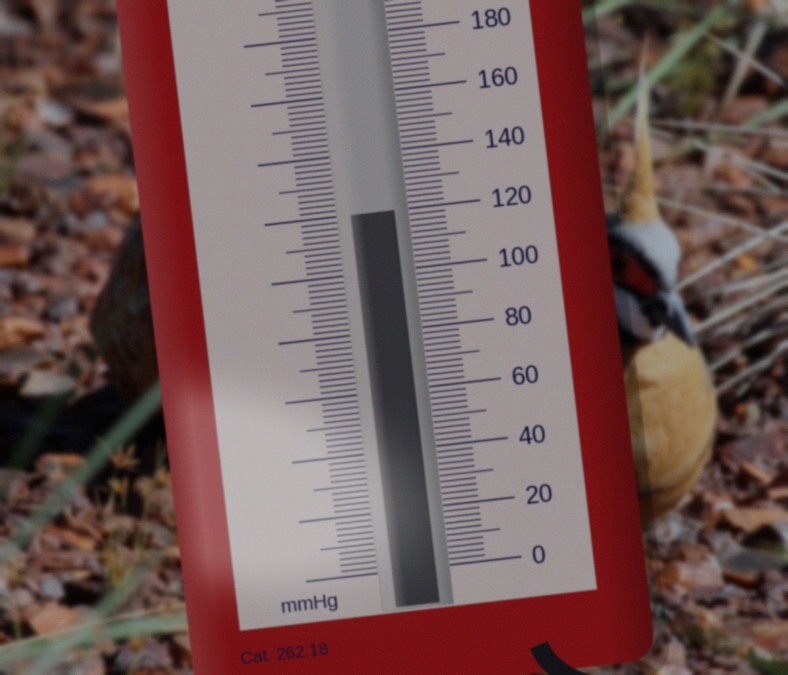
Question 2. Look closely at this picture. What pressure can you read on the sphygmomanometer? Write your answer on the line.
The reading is 120 mmHg
